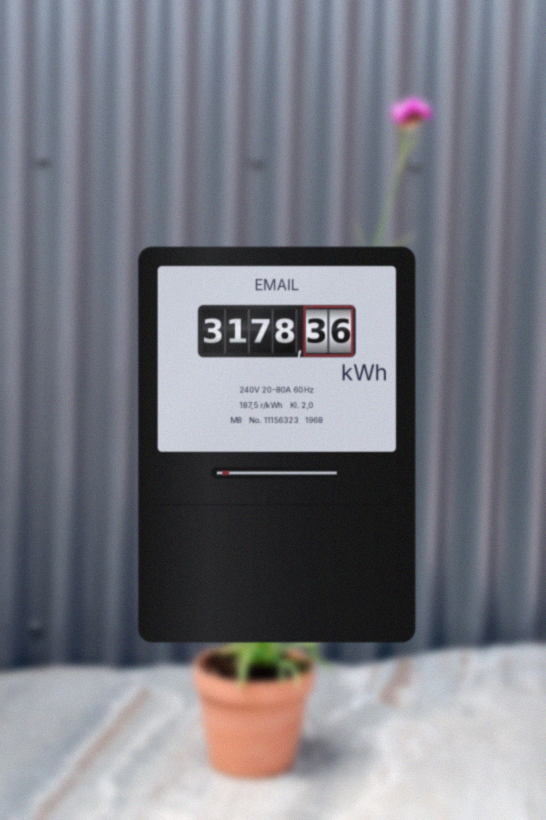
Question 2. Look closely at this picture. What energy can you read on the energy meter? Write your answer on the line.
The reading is 3178.36 kWh
